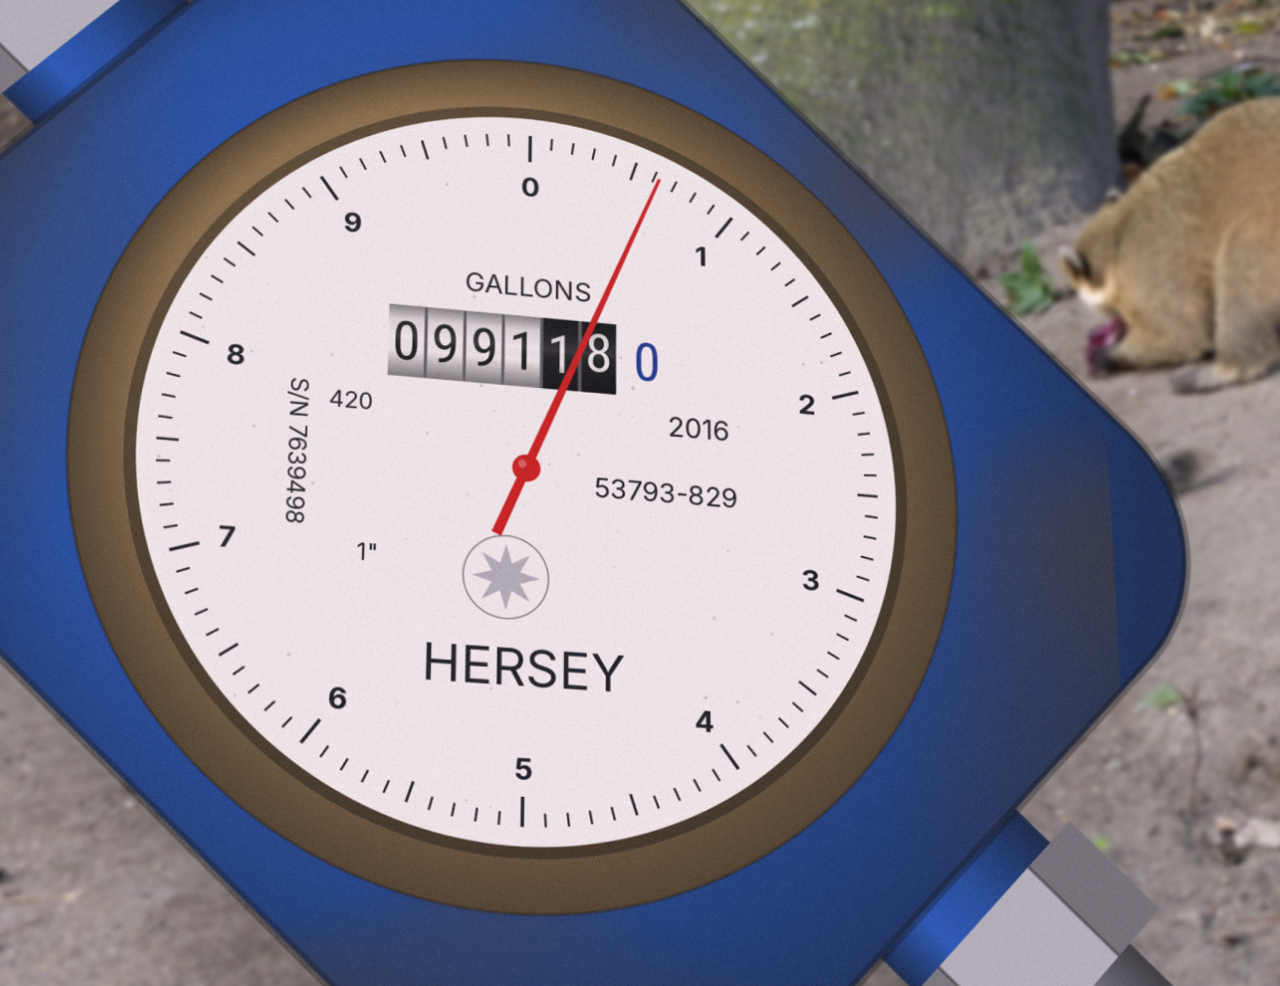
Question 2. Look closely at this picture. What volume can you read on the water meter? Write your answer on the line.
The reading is 991180.6 gal
